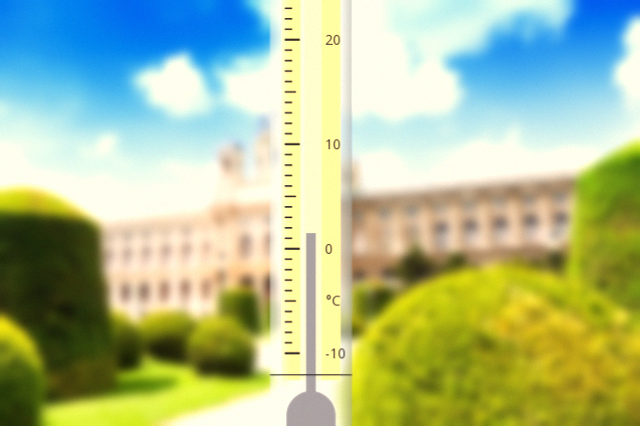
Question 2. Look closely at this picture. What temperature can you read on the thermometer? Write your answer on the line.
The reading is 1.5 °C
